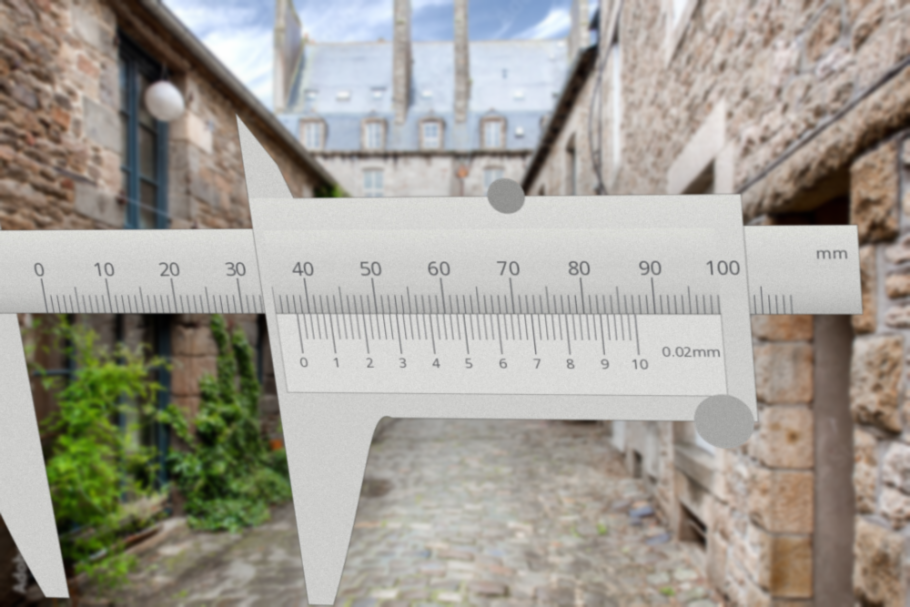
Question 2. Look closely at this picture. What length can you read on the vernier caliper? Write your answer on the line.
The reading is 38.2 mm
